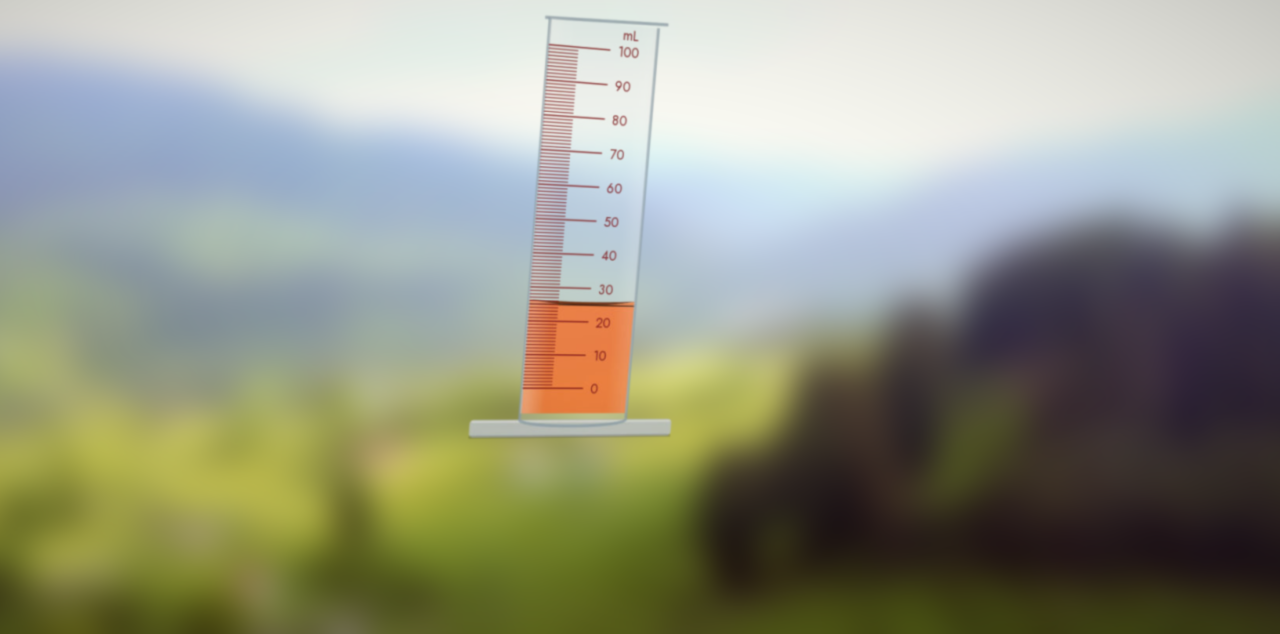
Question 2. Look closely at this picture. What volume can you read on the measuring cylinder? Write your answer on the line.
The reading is 25 mL
